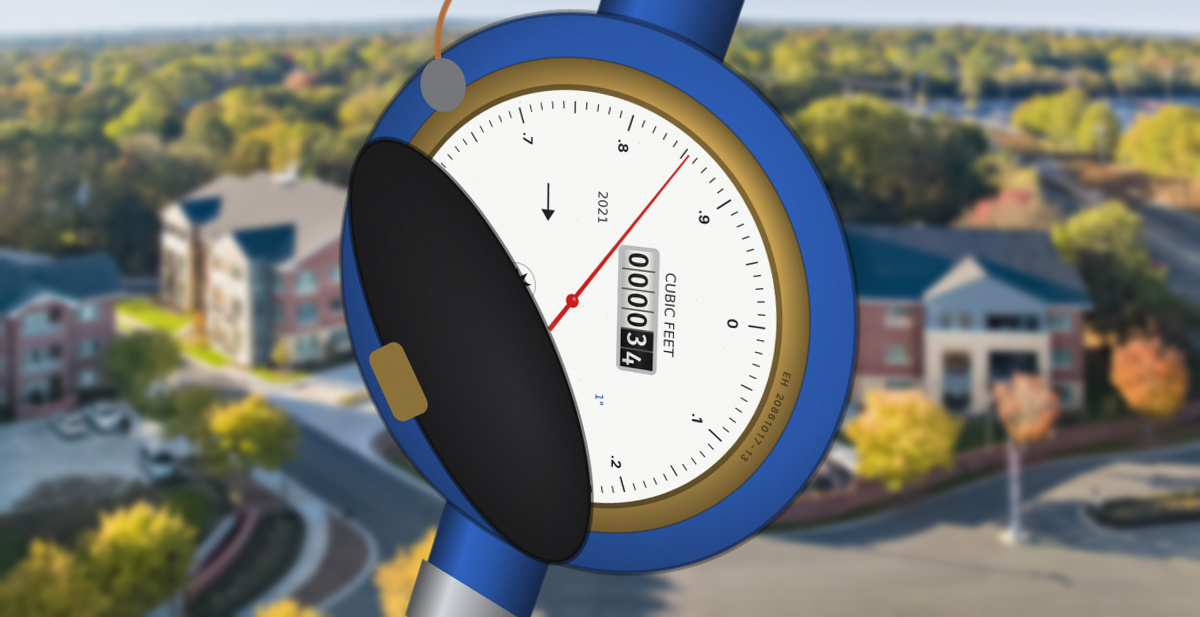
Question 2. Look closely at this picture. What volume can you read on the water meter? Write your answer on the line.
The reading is 33.85 ft³
